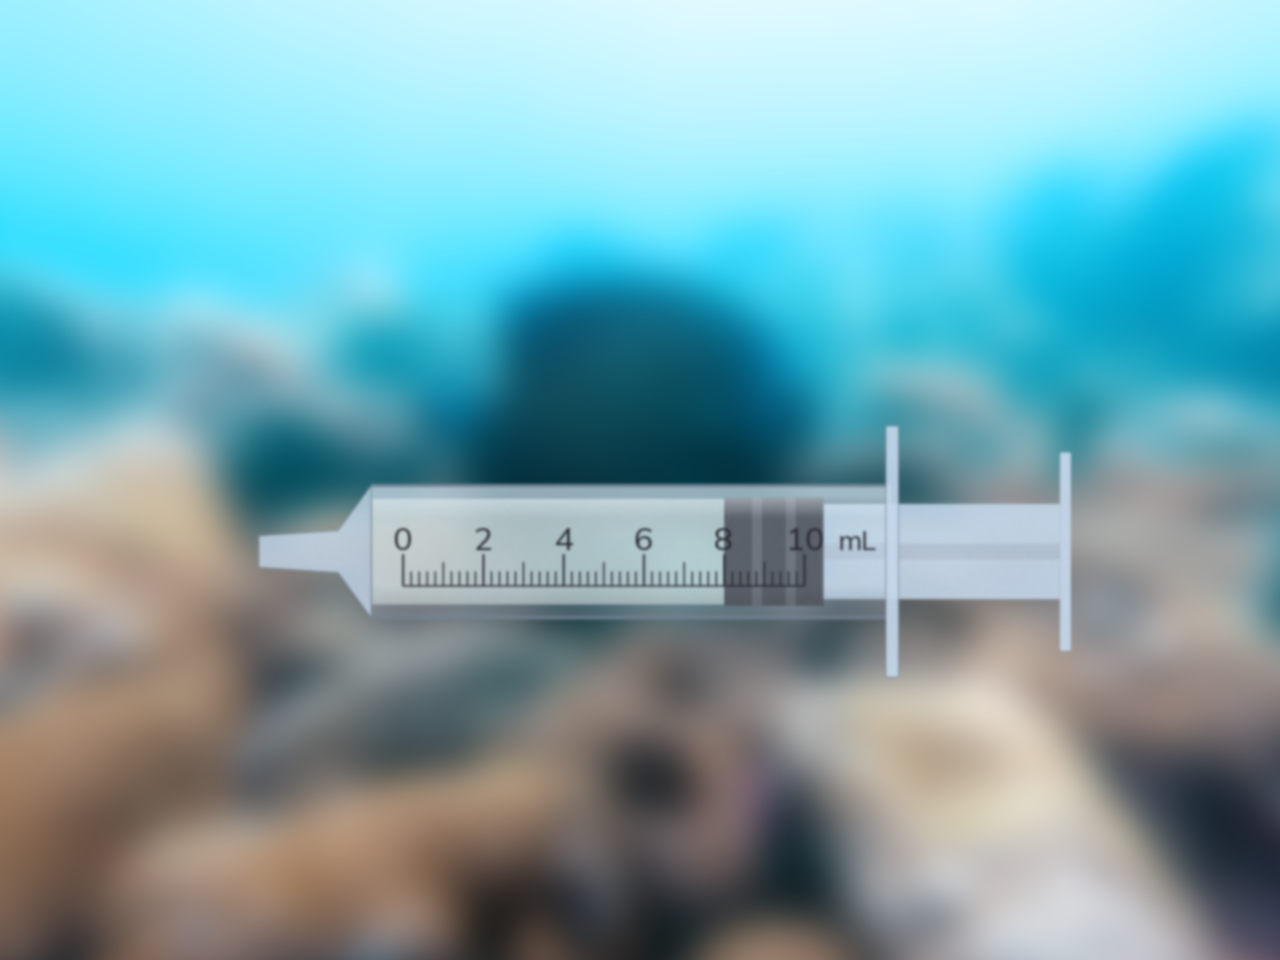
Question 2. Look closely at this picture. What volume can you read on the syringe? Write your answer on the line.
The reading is 8 mL
